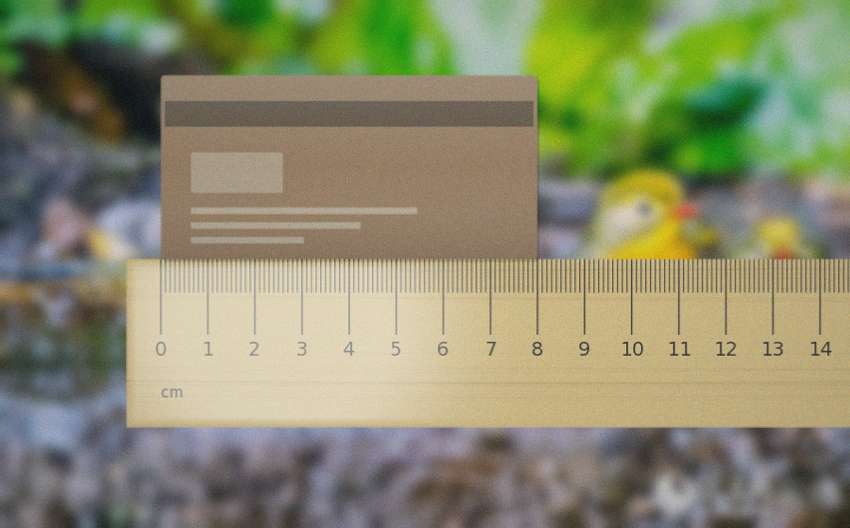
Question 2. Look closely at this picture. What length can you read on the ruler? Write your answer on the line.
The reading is 8 cm
